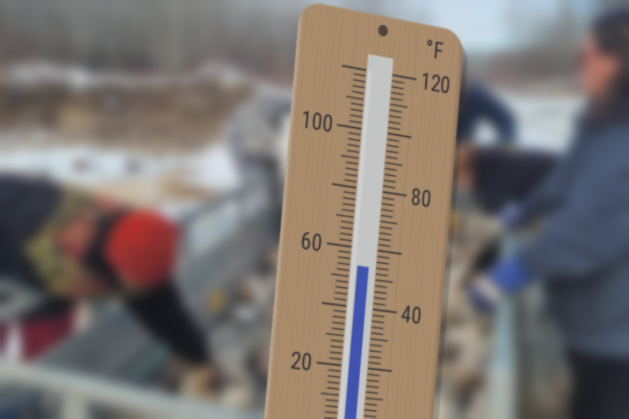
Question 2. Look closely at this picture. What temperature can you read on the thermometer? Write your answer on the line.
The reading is 54 °F
